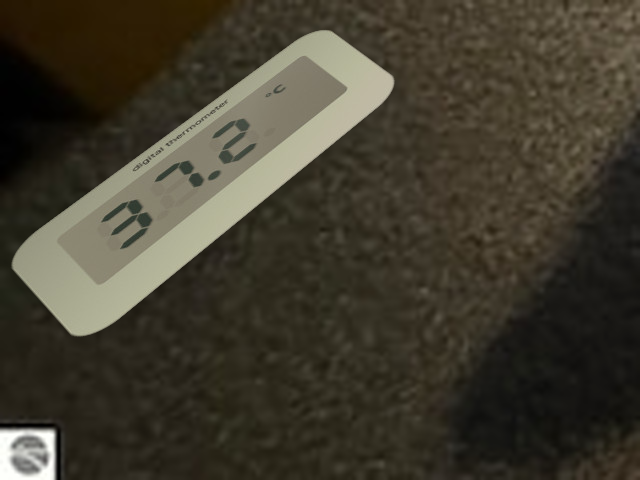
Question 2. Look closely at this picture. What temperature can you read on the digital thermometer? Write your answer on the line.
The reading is 37.2 °C
